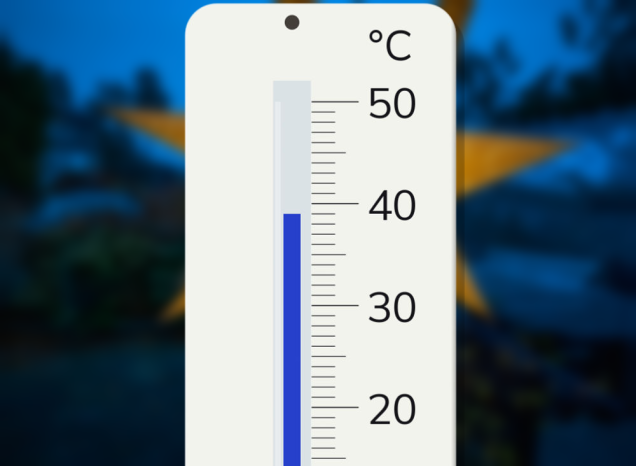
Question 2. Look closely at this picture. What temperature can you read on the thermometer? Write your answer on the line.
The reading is 39 °C
